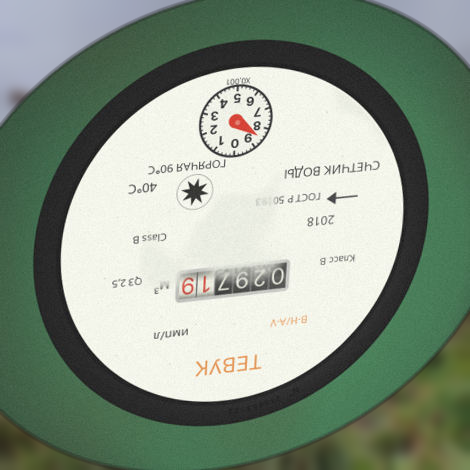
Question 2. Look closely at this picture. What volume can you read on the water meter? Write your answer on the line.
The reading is 297.198 m³
